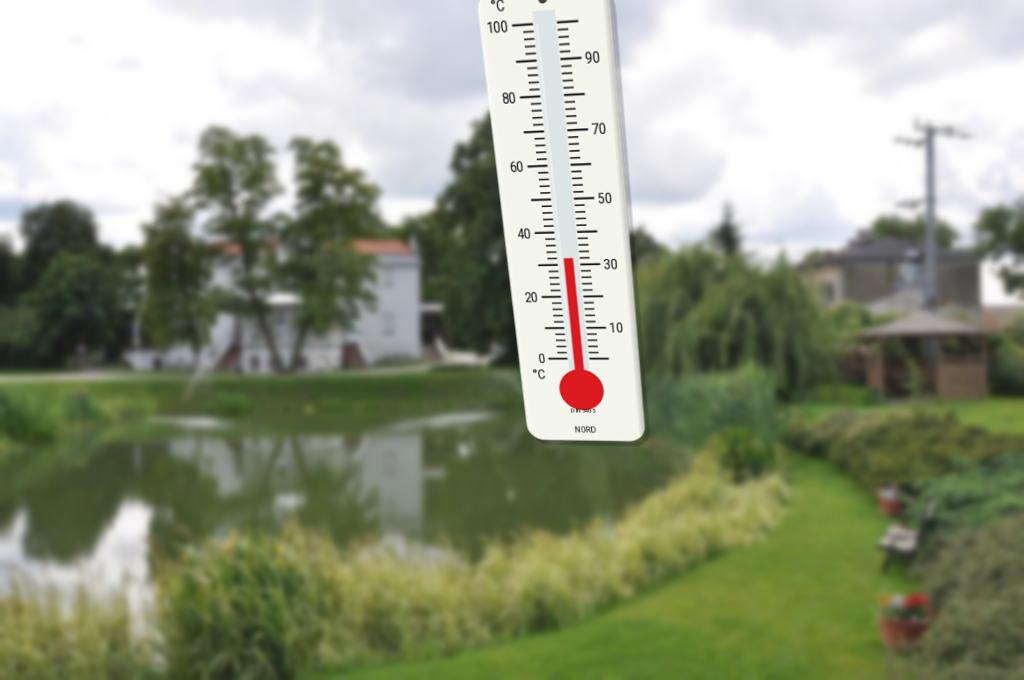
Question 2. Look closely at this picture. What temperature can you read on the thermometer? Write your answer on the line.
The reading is 32 °C
